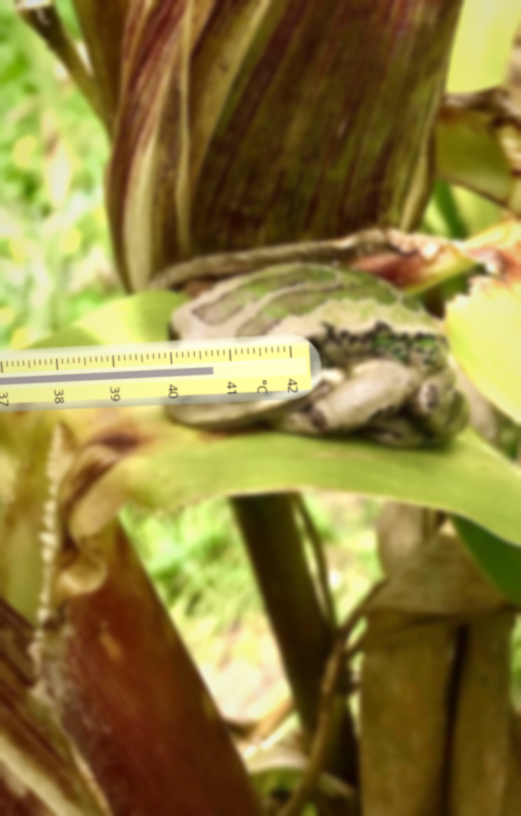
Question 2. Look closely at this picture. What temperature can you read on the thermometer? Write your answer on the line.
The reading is 40.7 °C
